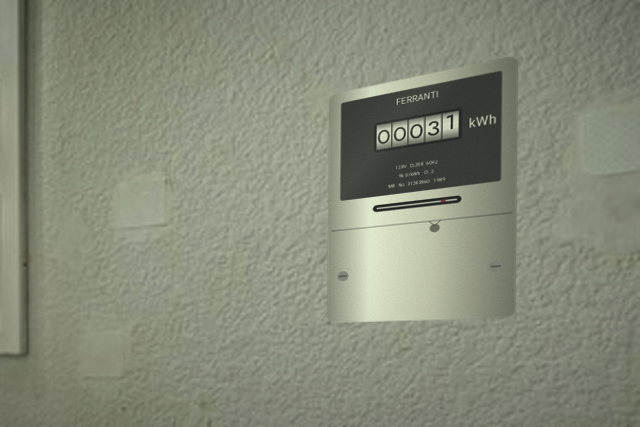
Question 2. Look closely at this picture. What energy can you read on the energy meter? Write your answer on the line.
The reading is 31 kWh
